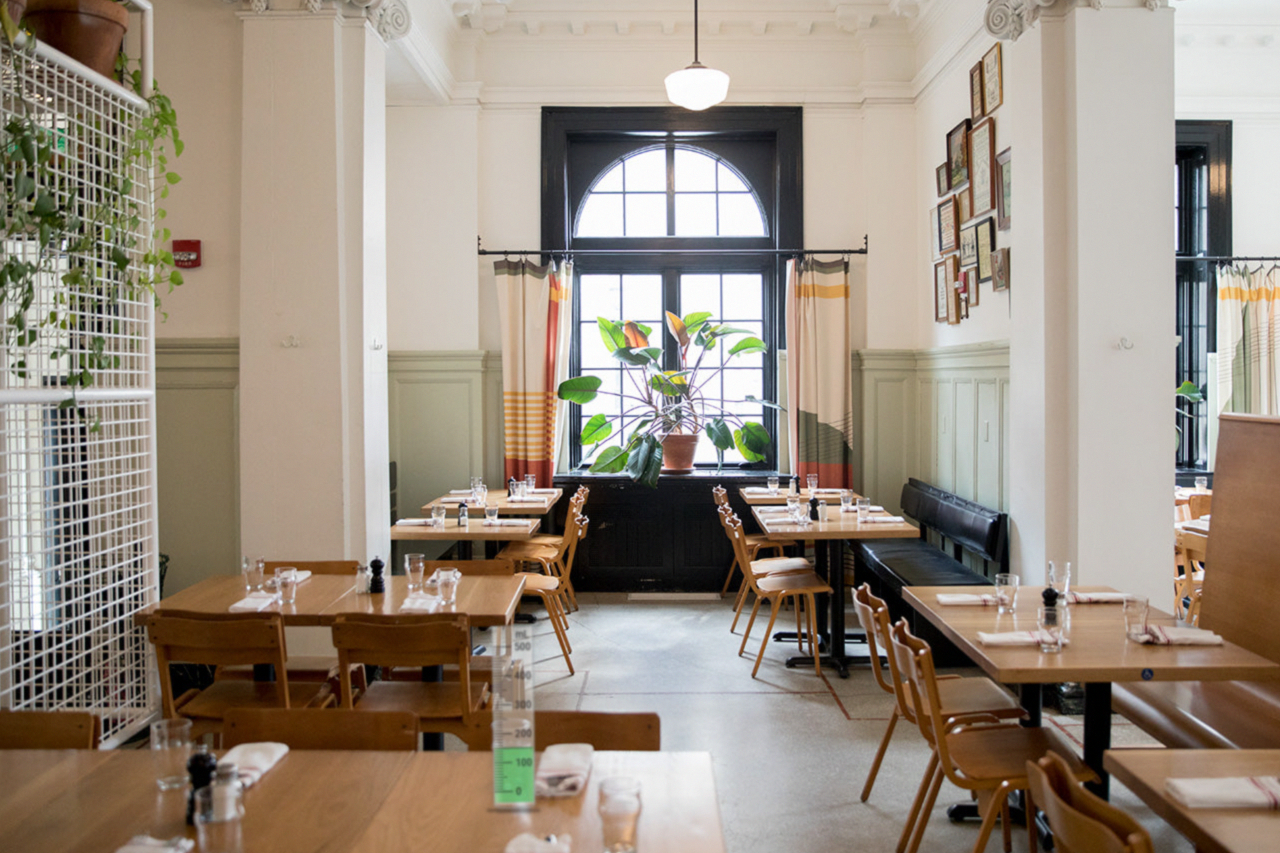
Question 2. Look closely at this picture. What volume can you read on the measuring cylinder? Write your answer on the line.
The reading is 150 mL
